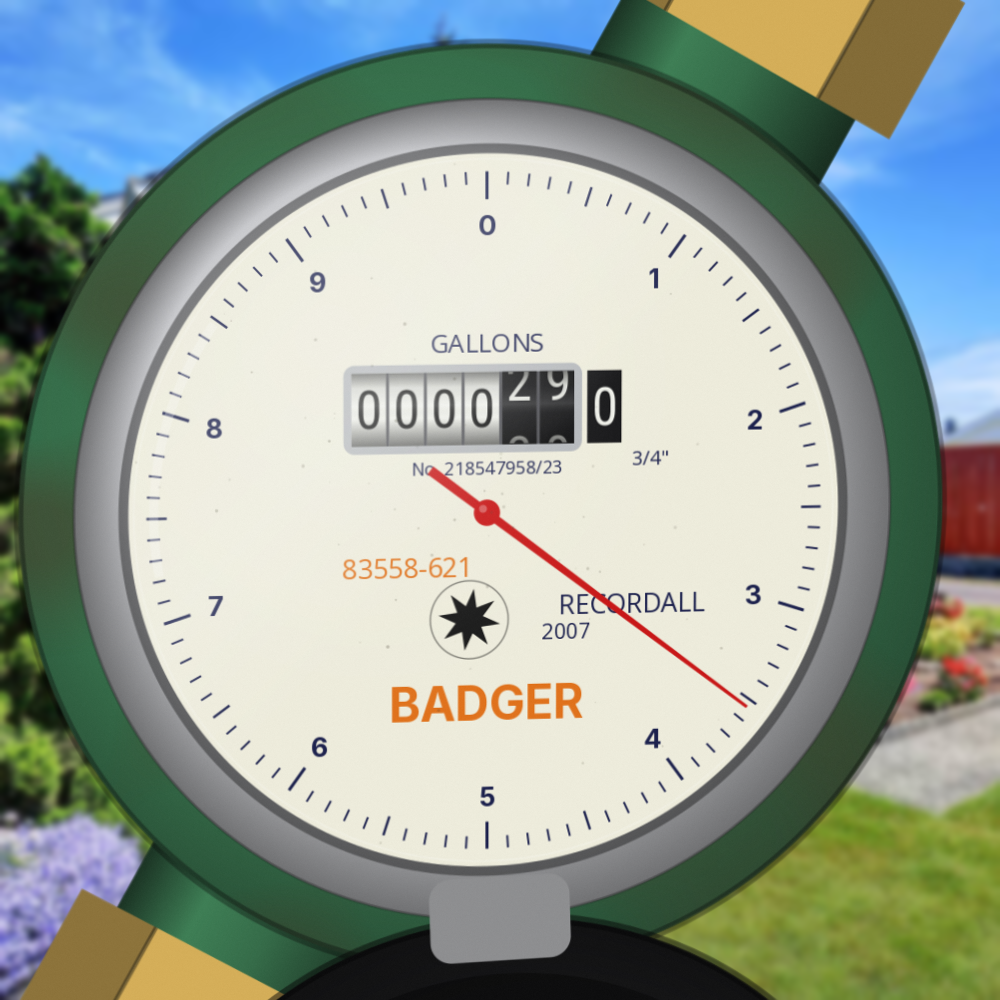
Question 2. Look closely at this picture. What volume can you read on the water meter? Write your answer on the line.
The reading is 293.5 gal
